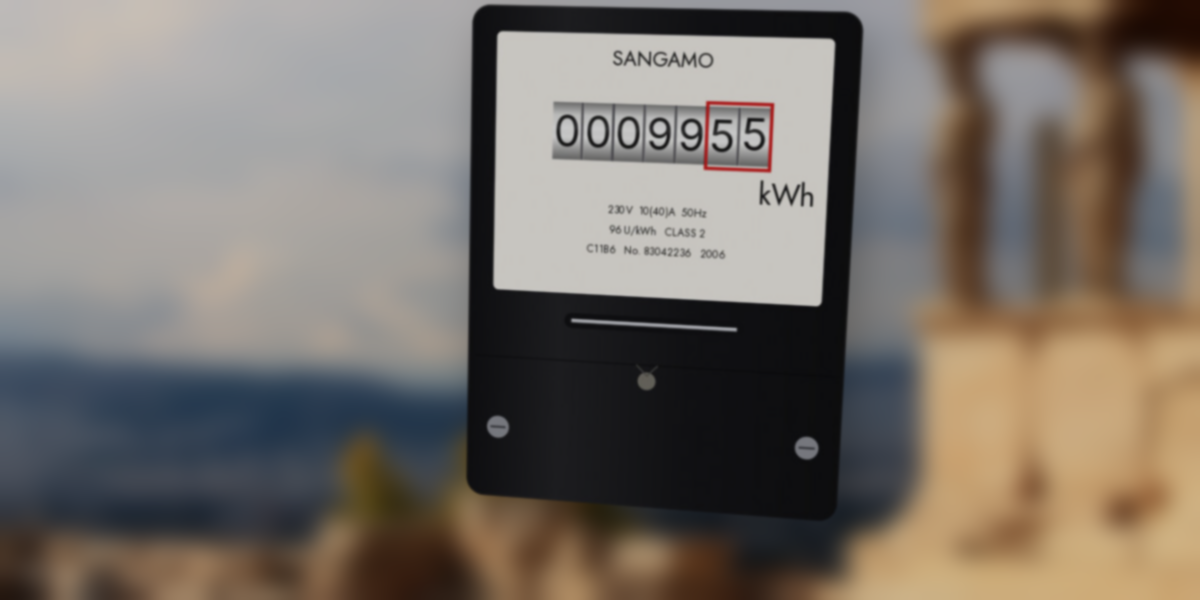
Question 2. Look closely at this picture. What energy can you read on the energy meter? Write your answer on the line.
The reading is 99.55 kWh
